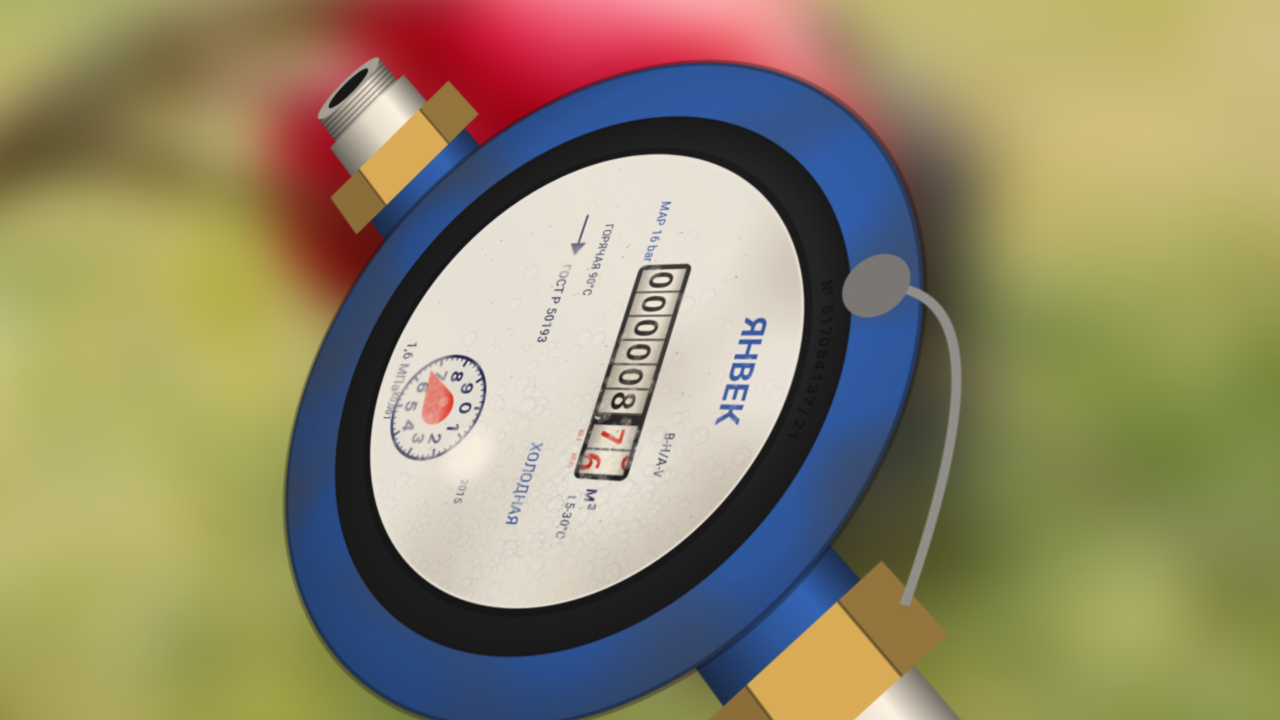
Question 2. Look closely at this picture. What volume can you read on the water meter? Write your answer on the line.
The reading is 8.756 m³
